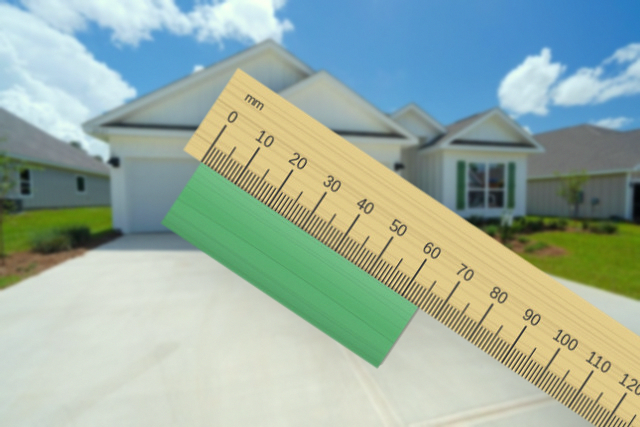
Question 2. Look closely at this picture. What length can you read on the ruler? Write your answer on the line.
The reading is 65 mm
